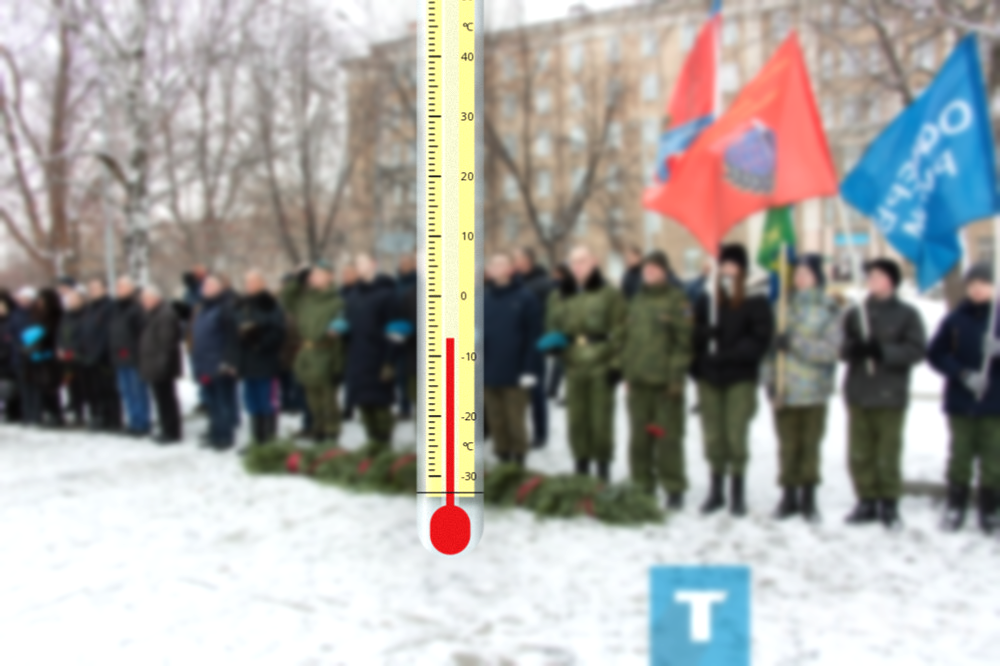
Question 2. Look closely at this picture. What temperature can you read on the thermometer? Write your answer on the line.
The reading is -7 °C
